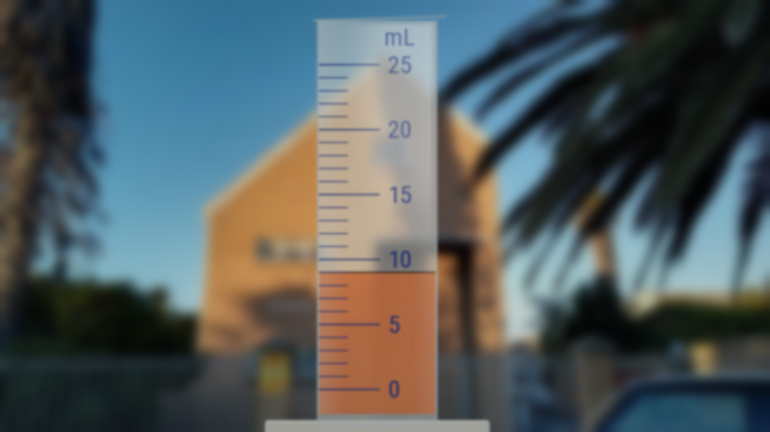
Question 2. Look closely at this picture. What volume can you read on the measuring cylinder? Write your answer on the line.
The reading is 9 mL
